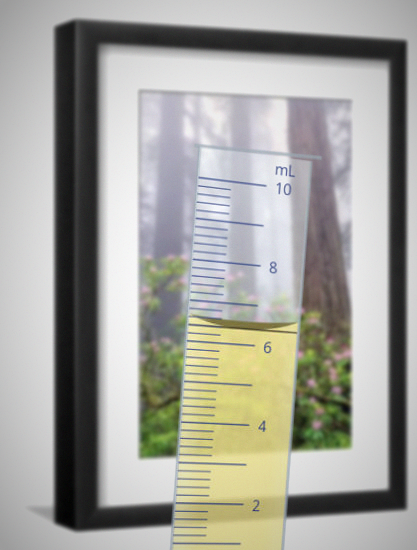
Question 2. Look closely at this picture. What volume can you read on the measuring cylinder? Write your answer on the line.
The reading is 6.4 mL
